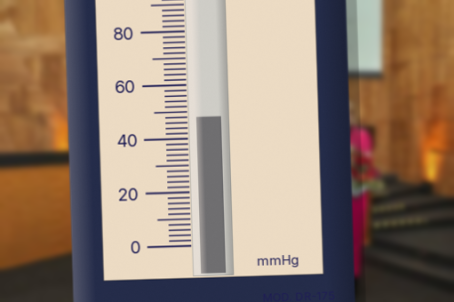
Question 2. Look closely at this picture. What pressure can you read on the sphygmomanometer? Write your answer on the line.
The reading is 48 mmHg
